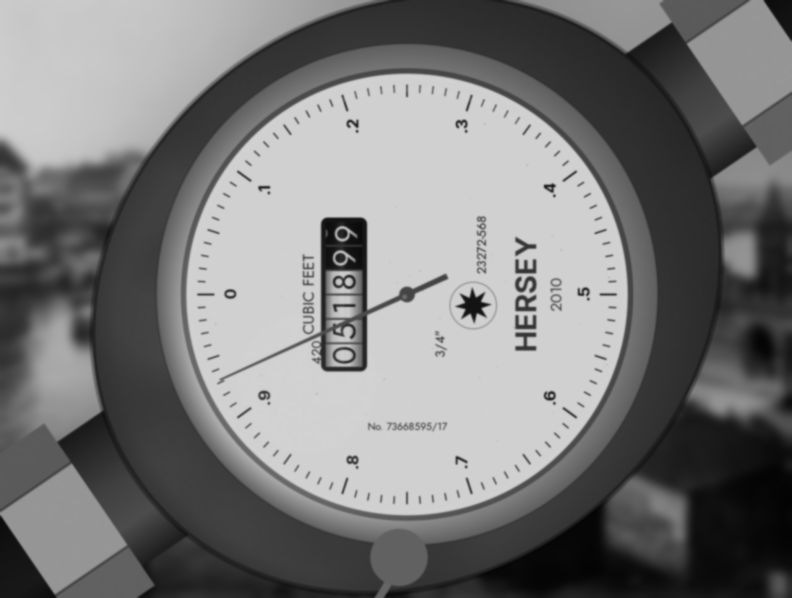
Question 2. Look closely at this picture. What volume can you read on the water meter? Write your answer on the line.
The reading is 51898.93 ft³
